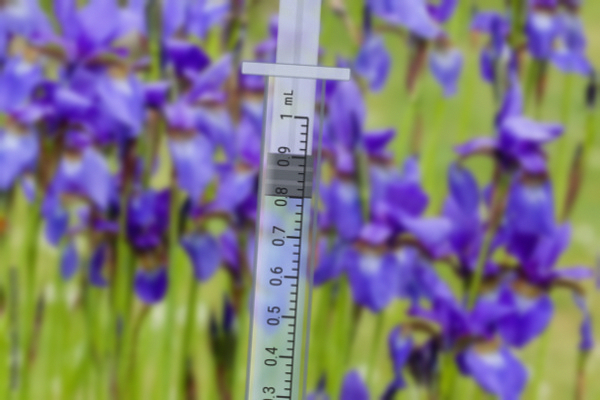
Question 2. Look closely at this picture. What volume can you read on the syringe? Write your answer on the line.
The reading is 0.8 mL
